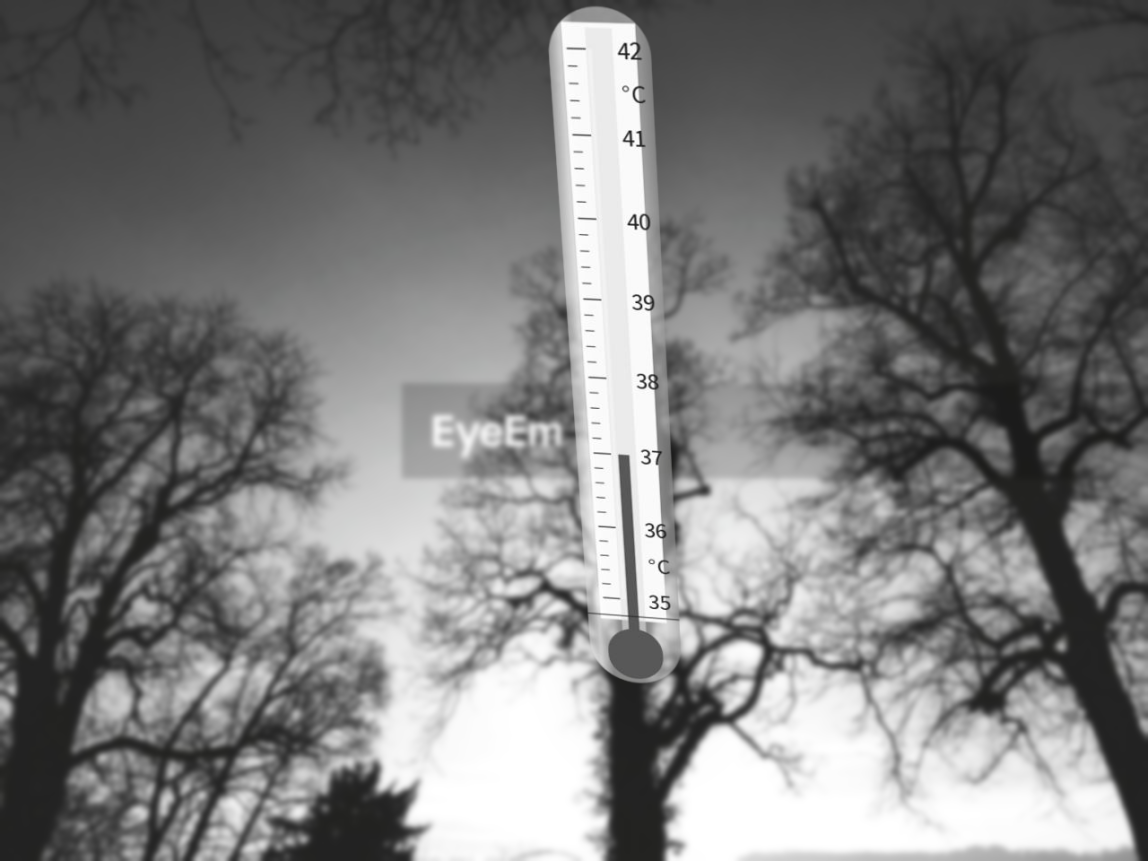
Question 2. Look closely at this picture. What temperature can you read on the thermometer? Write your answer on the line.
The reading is 37 °C
